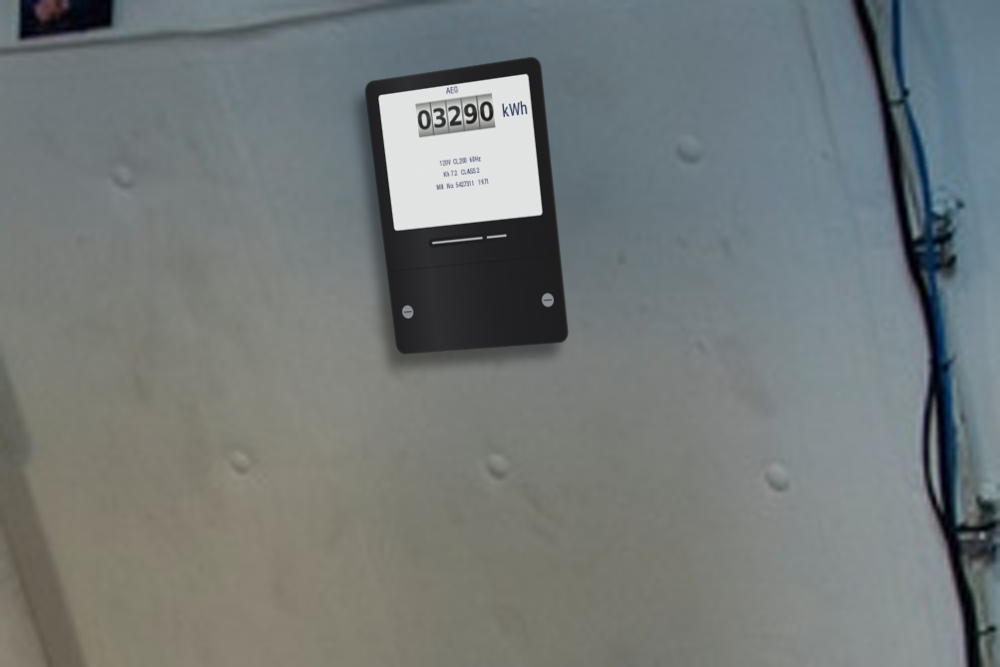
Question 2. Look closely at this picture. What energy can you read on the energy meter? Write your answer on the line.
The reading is 3290 kWh
